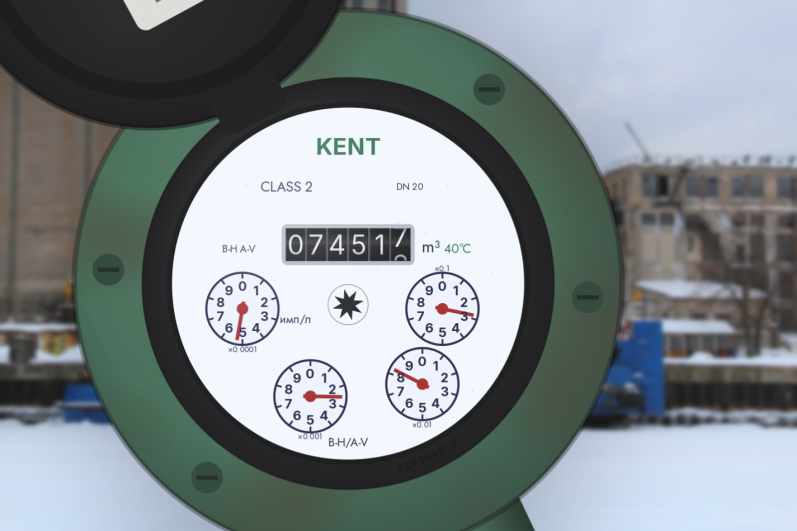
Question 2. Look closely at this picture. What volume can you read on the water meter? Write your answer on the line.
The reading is 74517.2825 m³
